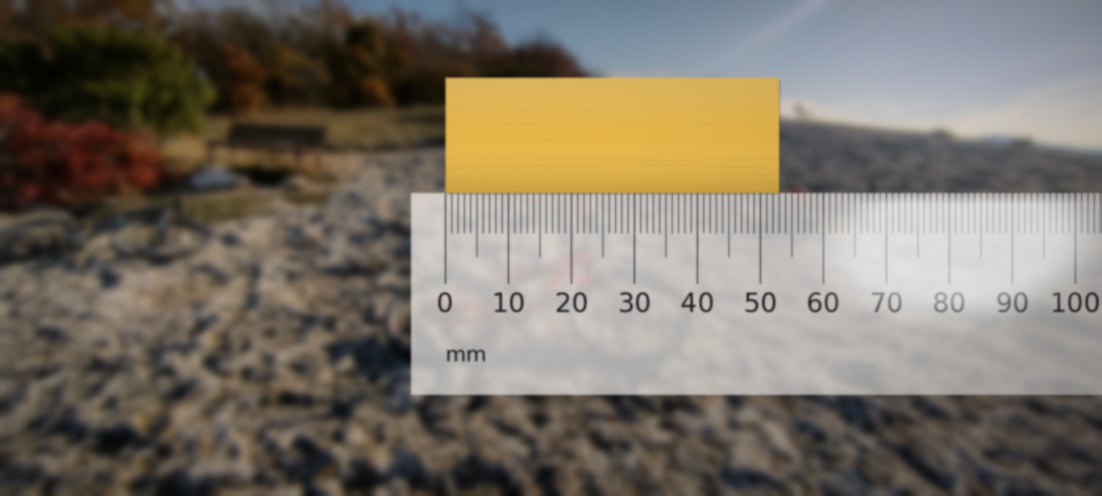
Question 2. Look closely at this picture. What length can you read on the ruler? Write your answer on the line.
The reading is 53 mm
